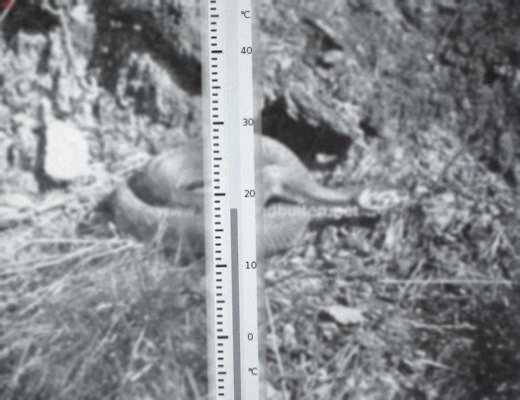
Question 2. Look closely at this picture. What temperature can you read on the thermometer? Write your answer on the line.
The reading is 18 °C
